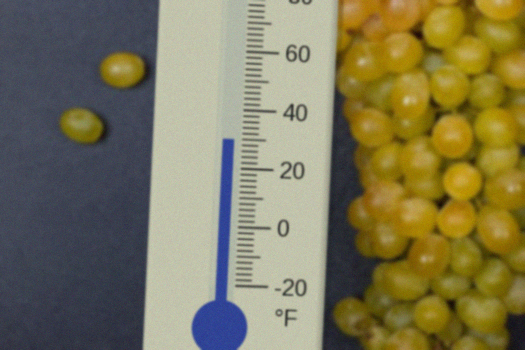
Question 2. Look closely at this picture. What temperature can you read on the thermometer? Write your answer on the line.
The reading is 30 °F
